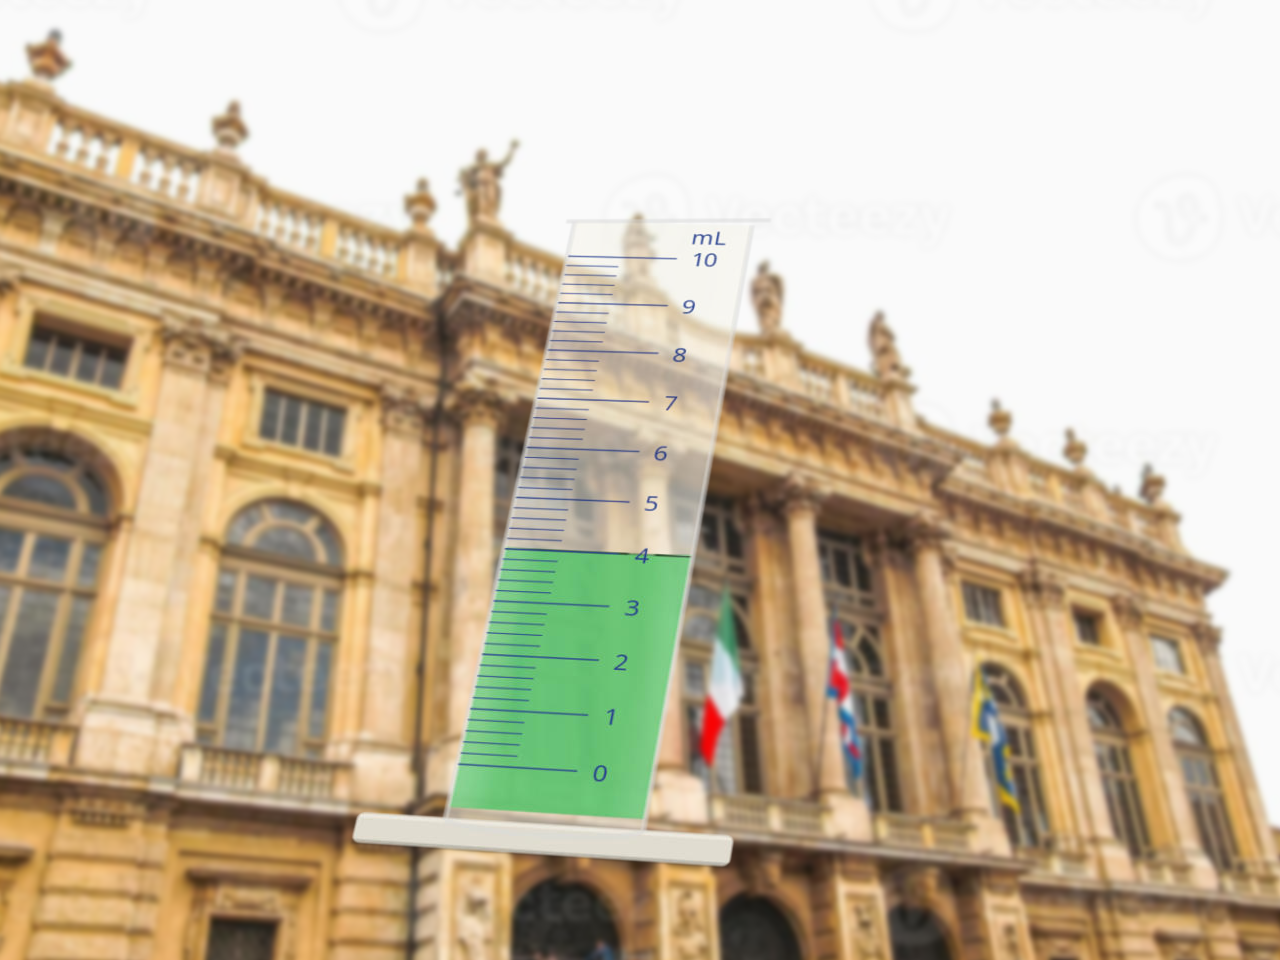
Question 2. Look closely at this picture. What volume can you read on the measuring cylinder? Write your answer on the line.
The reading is 4 mL
